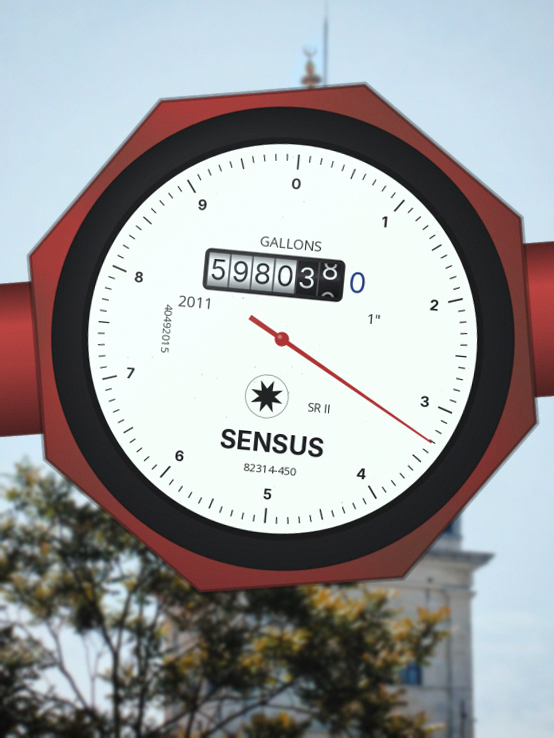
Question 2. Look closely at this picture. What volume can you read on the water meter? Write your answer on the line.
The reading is 5980383.3 gal
